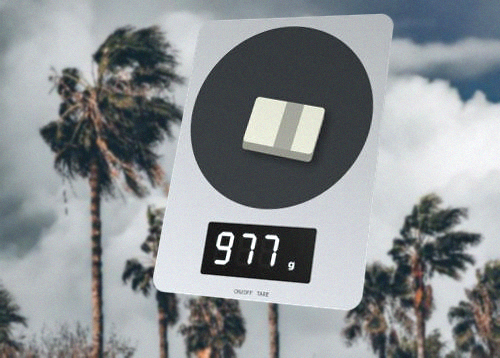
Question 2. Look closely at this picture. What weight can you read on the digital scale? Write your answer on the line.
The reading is 977 g
